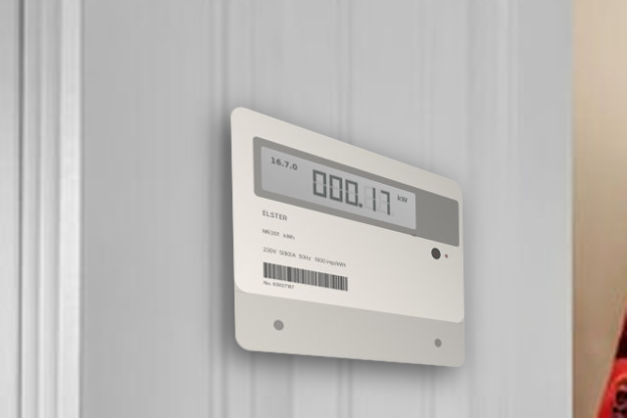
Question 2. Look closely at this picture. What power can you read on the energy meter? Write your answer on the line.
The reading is 0.17 kW
